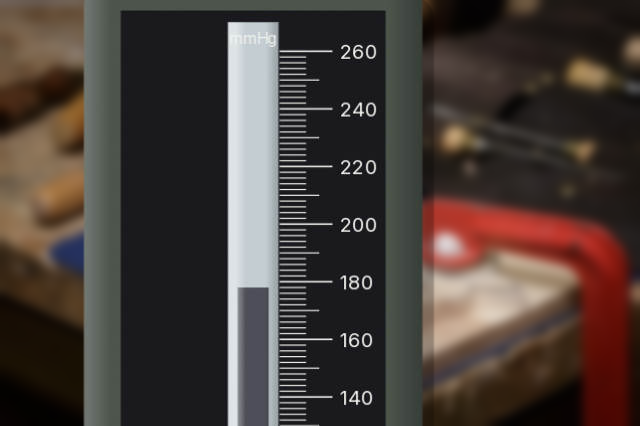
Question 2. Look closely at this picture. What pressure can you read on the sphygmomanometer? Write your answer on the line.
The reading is 178 mmHg
